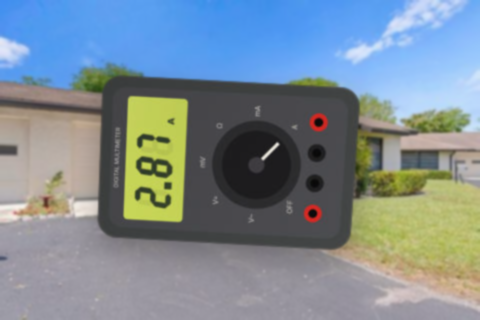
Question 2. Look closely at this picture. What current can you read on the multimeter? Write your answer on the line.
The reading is 2.87 A
